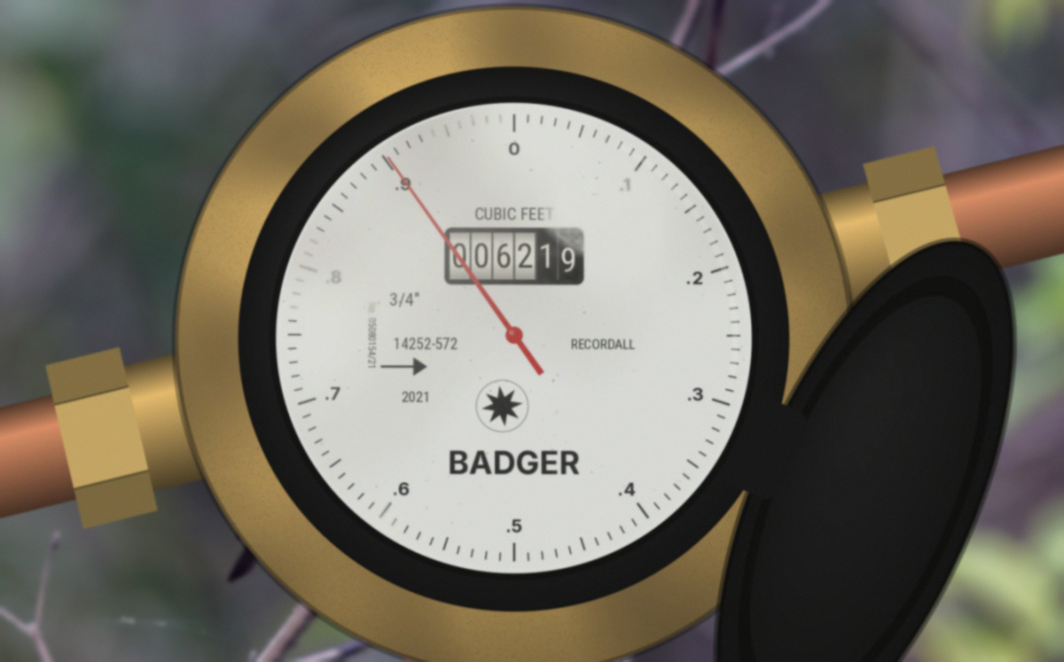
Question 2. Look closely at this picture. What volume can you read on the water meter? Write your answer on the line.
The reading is 6218.90 ft³
